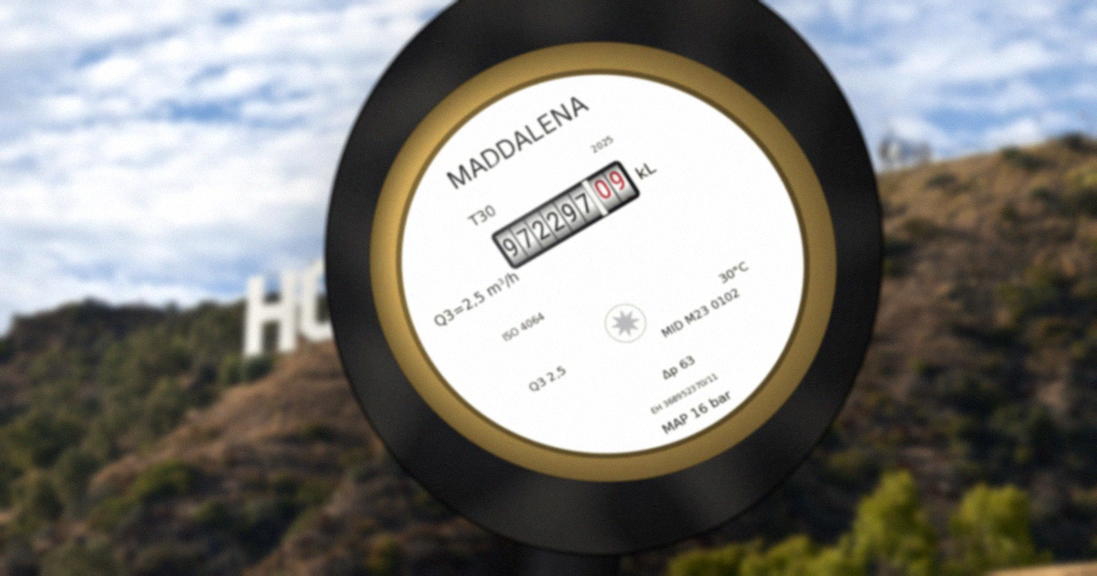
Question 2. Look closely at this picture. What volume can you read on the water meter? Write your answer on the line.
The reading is 972297.09 kL
